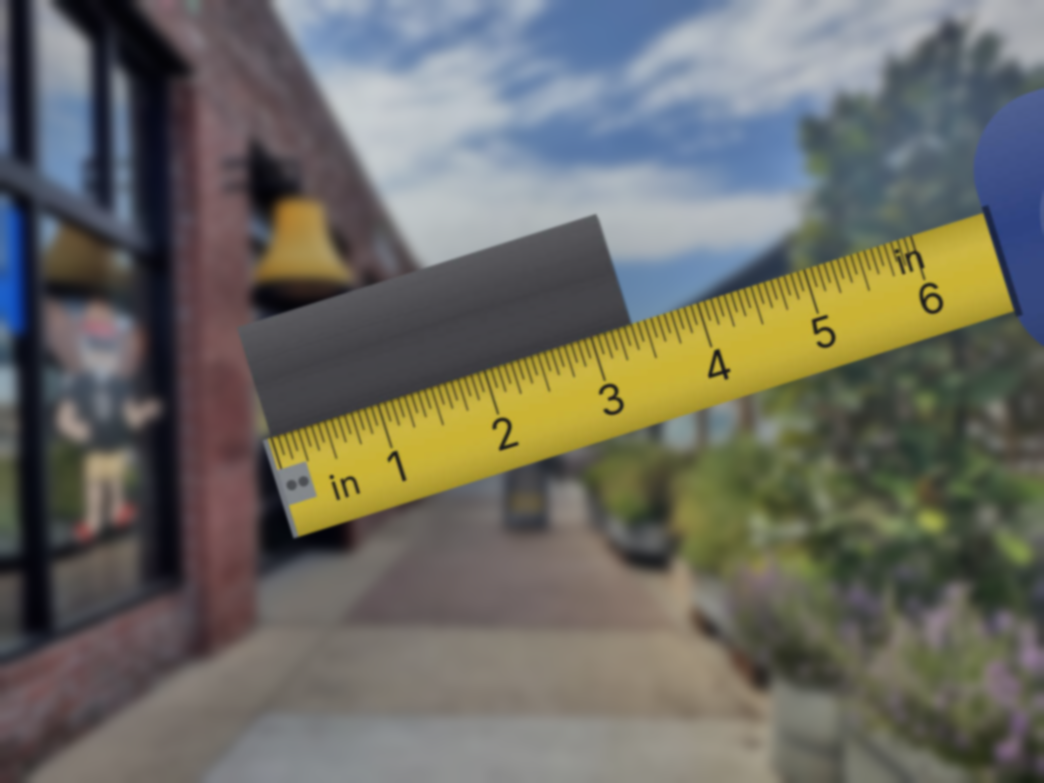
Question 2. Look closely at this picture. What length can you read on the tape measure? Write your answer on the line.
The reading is 3.375 in
